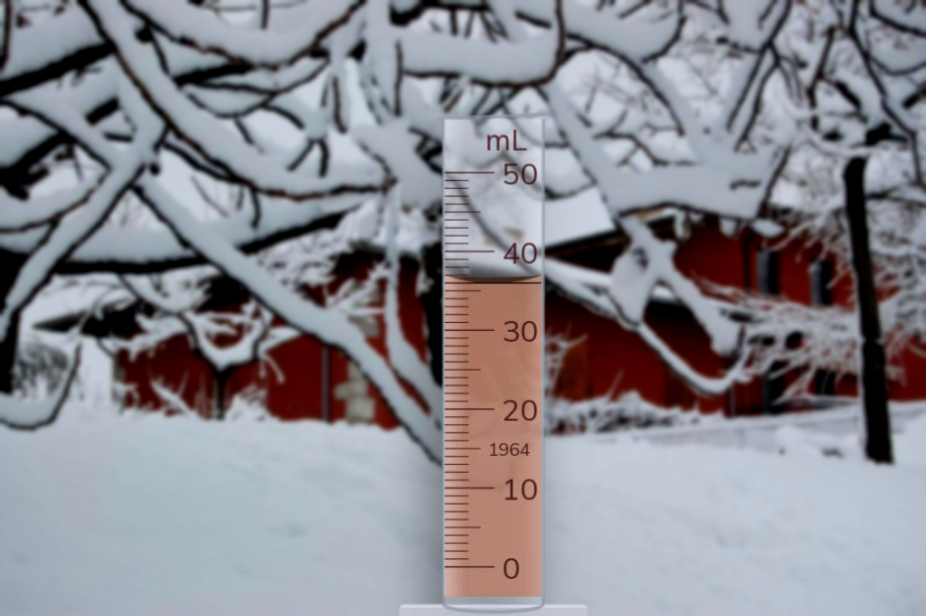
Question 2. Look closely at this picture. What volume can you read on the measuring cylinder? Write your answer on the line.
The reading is 36 mL
